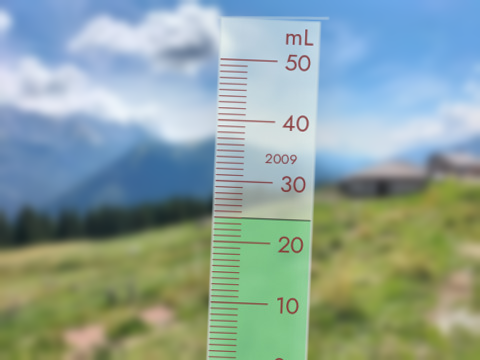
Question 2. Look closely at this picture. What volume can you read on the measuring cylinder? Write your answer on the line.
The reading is 24 mL
